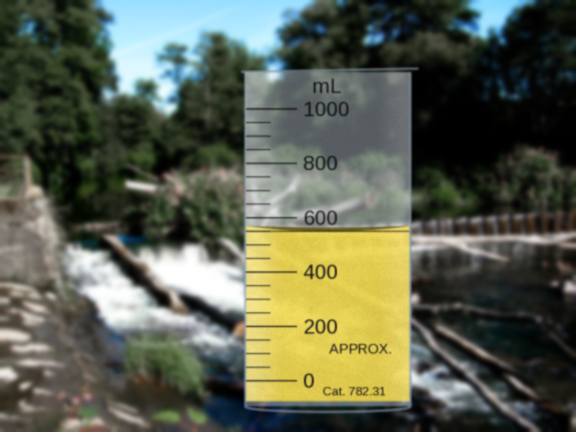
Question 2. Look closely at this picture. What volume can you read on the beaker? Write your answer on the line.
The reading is 550 mL
